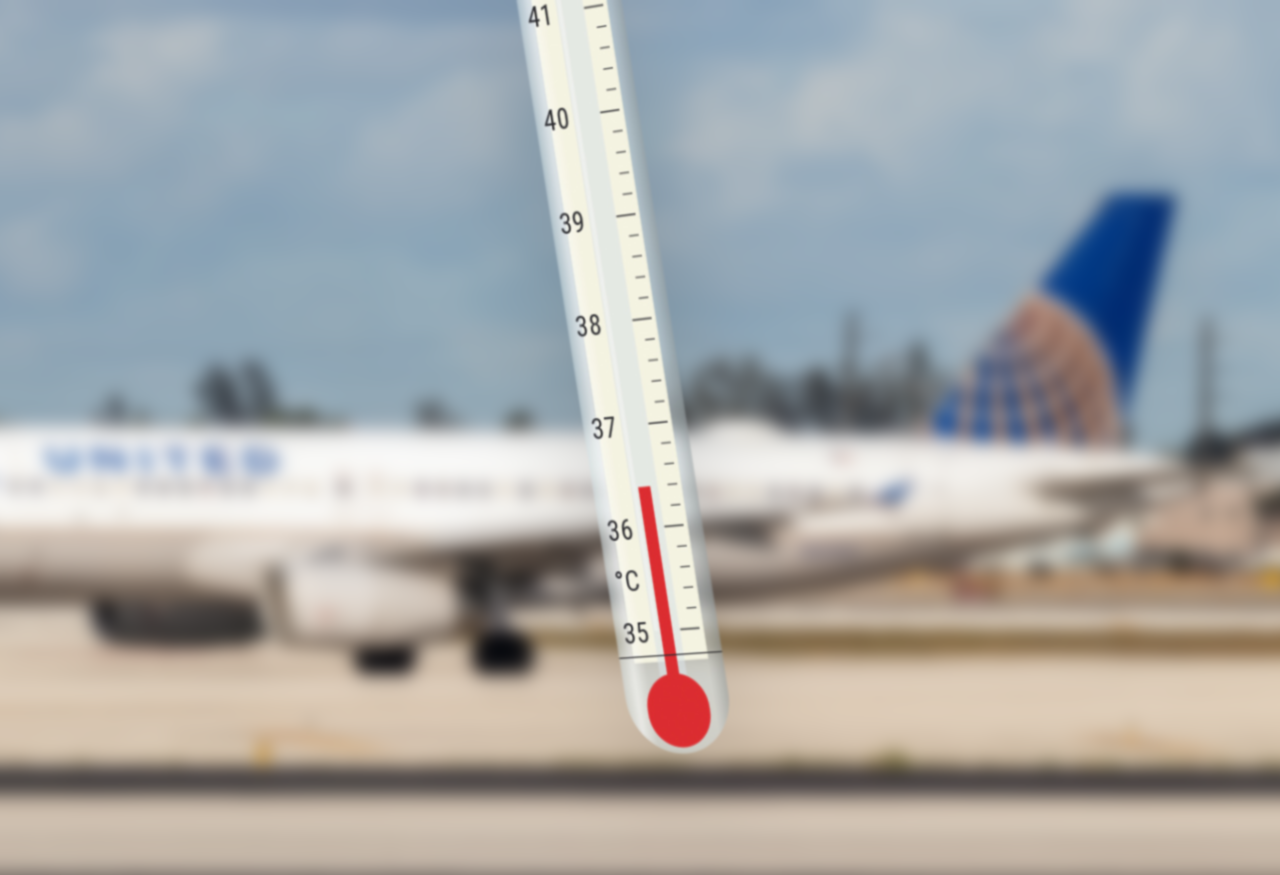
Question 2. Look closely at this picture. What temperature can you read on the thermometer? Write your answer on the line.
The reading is 36.4 °C
